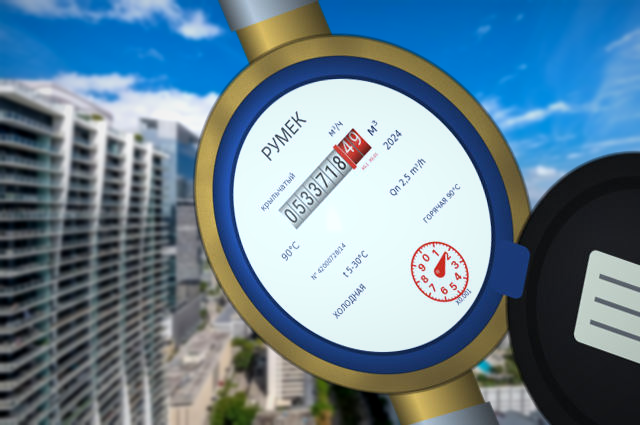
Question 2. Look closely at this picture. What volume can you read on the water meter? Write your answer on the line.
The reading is 533718.491 m³
